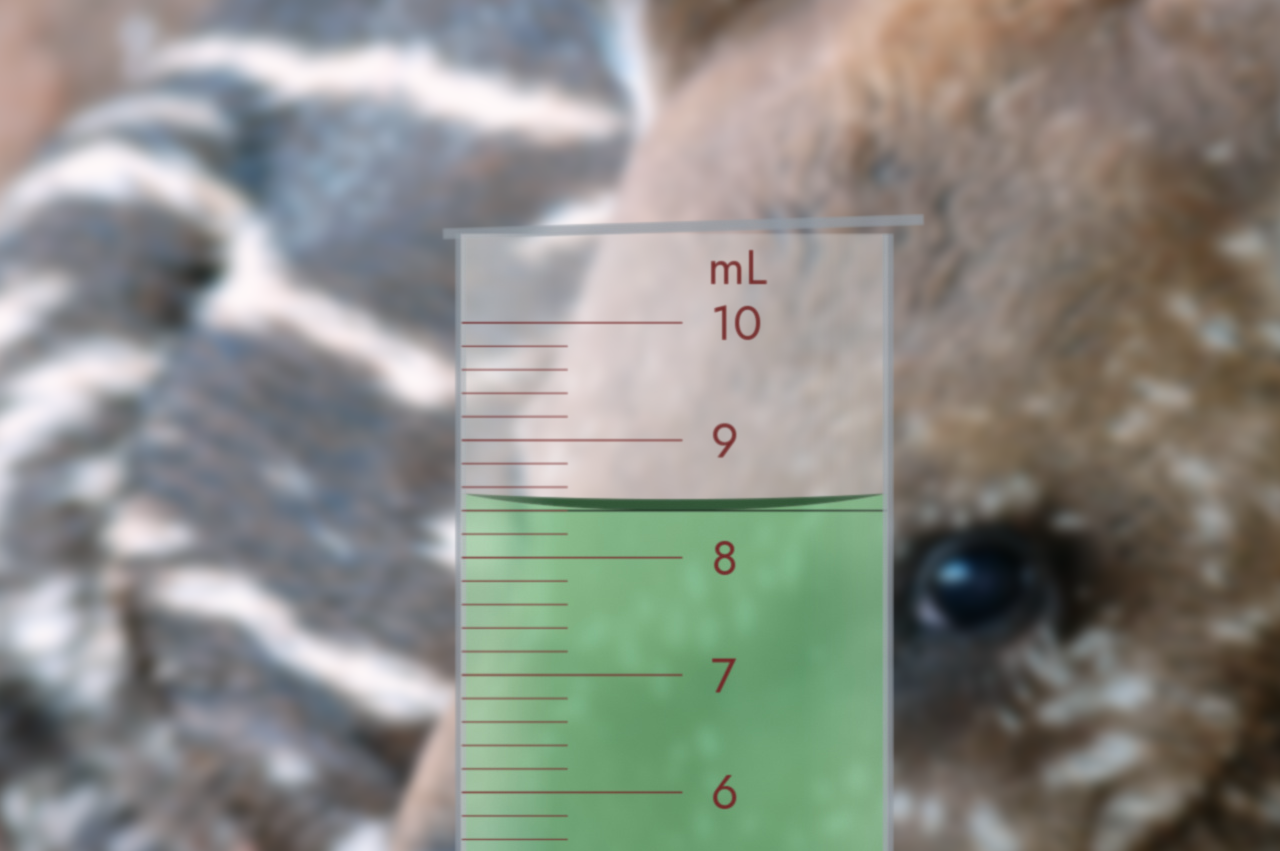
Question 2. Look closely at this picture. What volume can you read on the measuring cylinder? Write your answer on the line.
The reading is 8.4 mL
